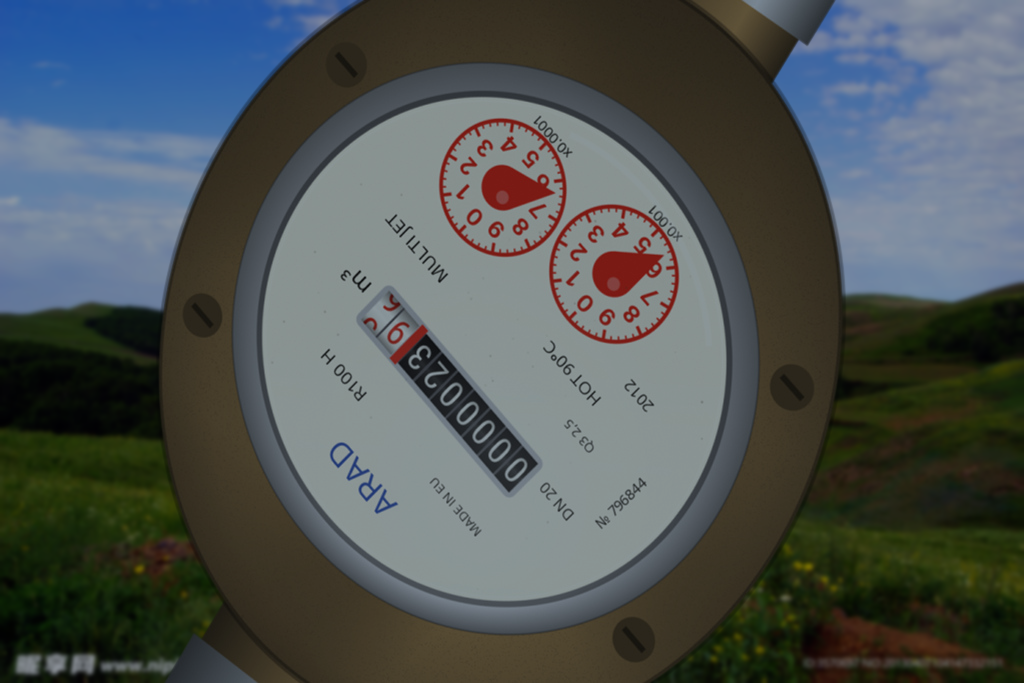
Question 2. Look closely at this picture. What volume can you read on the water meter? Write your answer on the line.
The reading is 23.9556 m³
